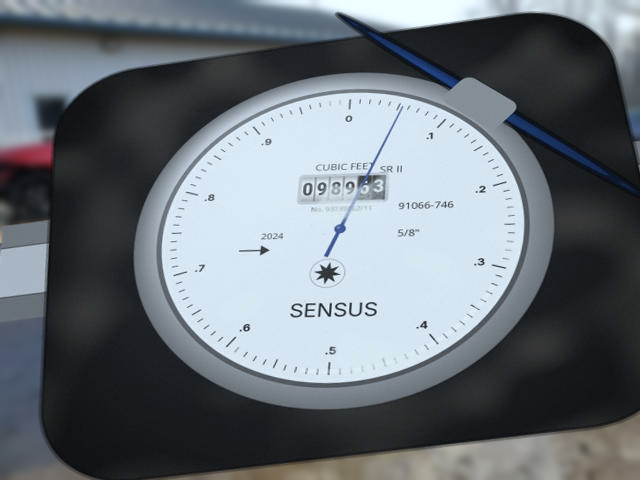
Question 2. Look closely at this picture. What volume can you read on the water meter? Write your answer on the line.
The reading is 98963.05 ft³
